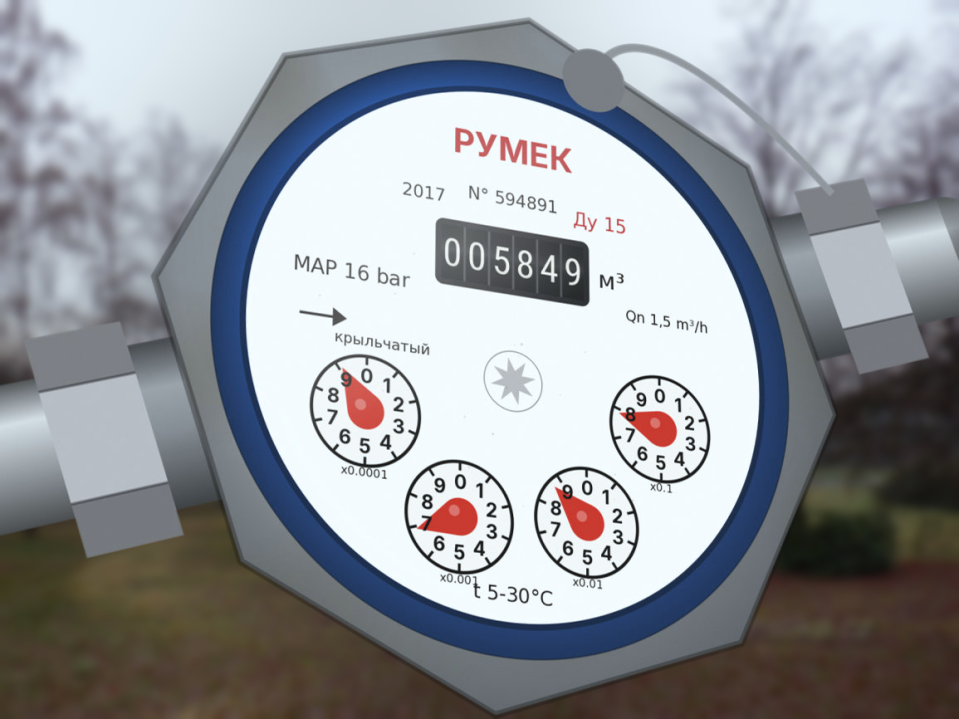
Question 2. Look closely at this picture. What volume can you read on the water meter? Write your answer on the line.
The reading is 5849.7869 m³
